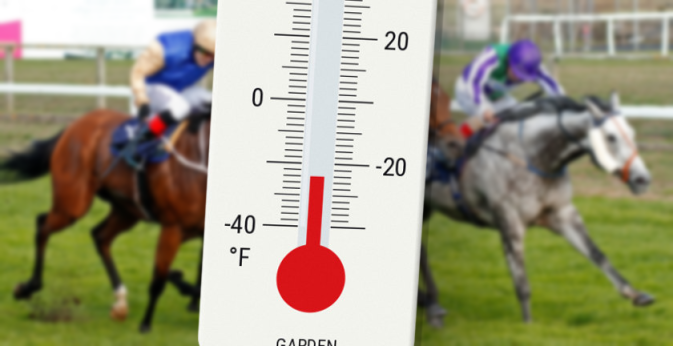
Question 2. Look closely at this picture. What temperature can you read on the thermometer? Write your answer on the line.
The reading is -24 °F
